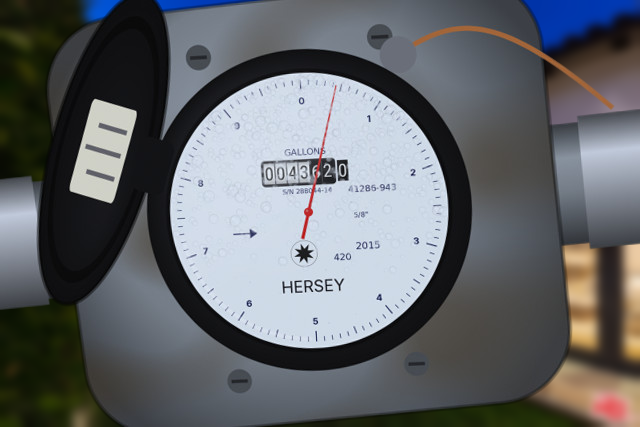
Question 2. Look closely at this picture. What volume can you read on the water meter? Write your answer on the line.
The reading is 43620.4 gal
